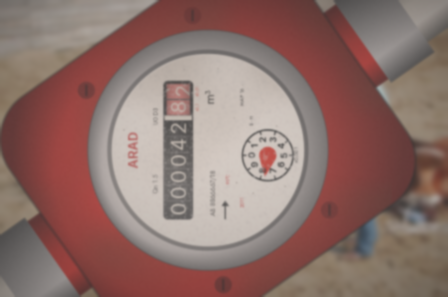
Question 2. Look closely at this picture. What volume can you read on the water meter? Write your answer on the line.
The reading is 42.817 m³
